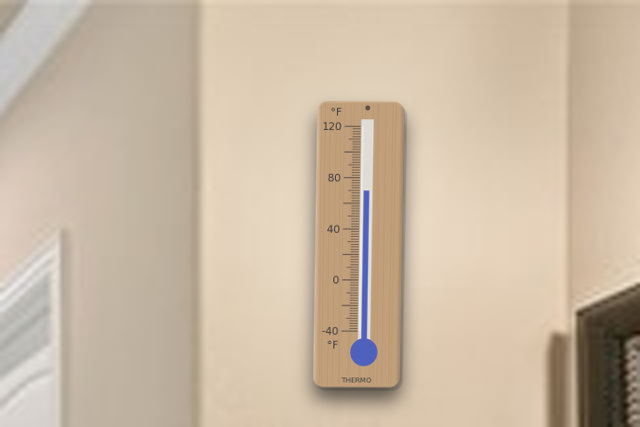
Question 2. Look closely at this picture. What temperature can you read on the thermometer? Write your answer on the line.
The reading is 70 °F
